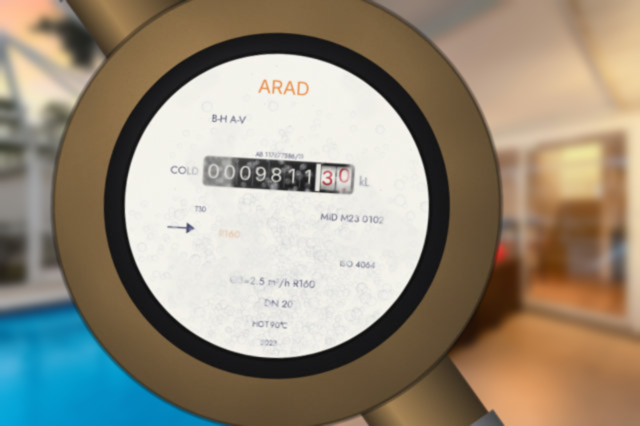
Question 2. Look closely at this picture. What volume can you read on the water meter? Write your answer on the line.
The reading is 9811.30 kL
